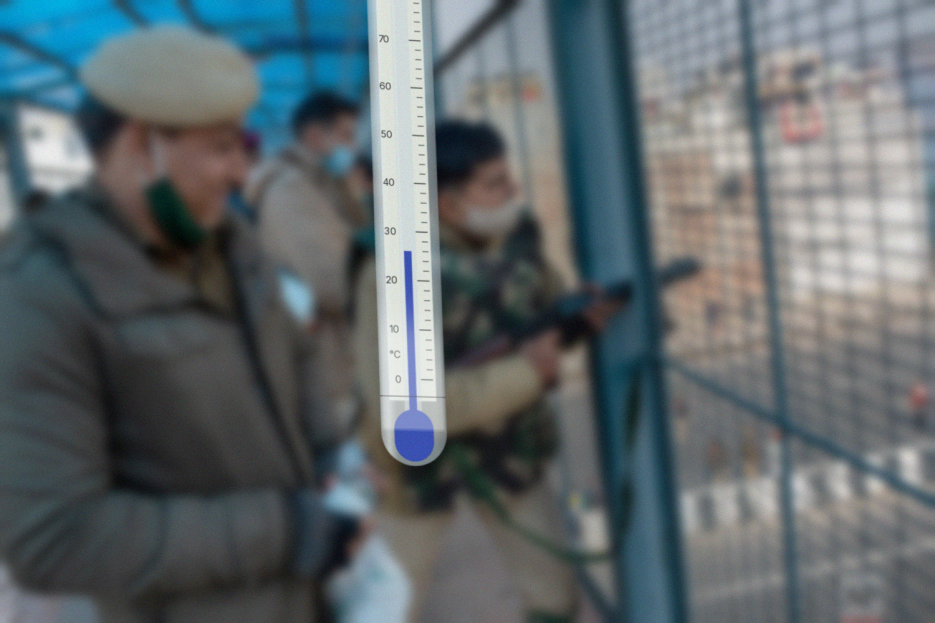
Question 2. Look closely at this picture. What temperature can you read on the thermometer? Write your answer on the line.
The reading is 26 °C
